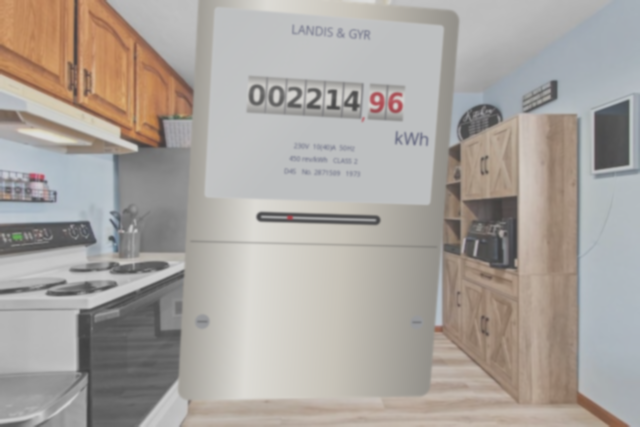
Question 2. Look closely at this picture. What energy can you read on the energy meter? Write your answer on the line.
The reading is 2214.96 kWh
